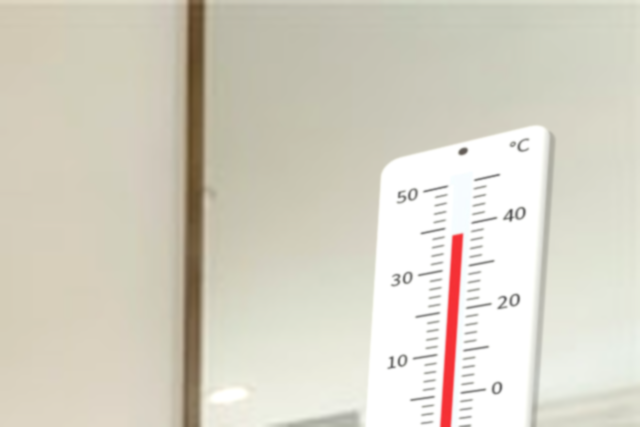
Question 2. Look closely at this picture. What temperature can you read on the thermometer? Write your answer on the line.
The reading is 38 °C
